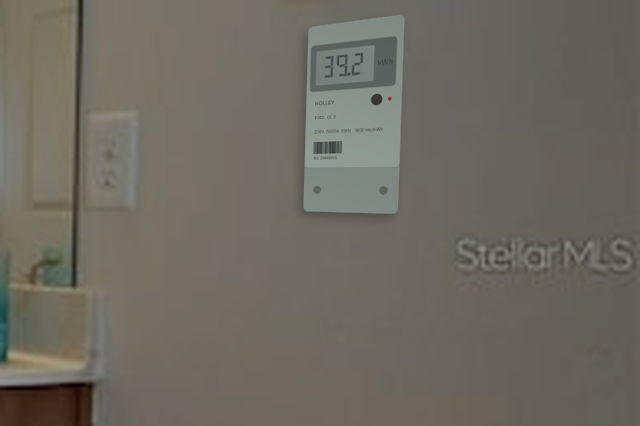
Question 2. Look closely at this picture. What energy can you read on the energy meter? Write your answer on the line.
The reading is 39.2 kWh
